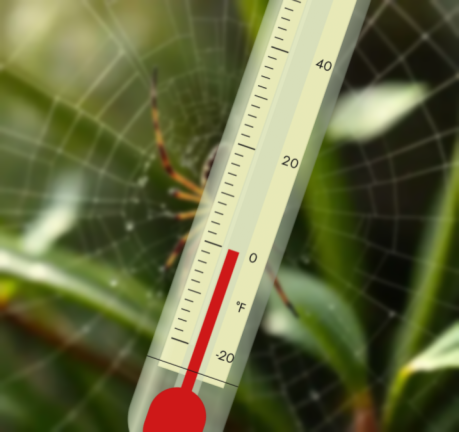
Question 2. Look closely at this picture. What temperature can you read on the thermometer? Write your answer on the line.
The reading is 0 °F
